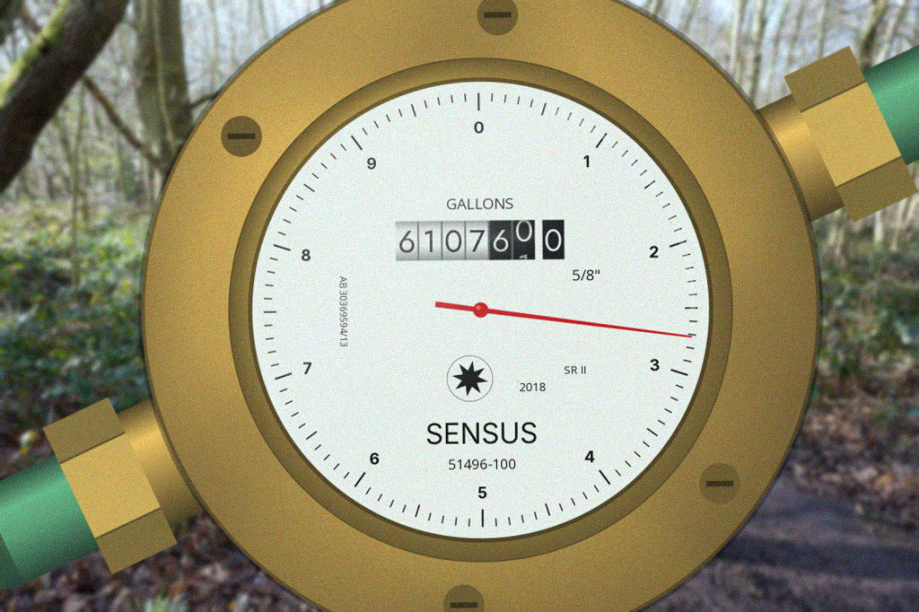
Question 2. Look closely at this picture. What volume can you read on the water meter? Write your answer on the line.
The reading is 6107602.7 gal
